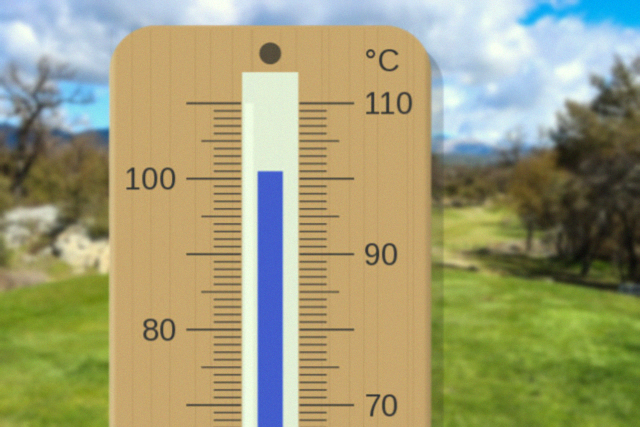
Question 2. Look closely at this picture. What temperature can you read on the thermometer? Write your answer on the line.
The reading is 101 °C
